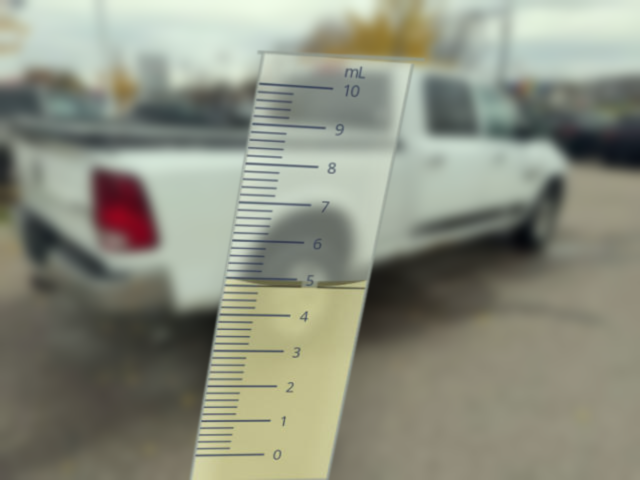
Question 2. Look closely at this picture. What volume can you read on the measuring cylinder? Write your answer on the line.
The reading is 4.8 mL
